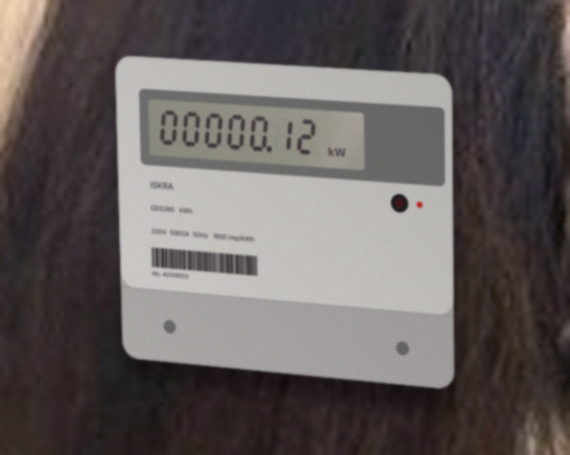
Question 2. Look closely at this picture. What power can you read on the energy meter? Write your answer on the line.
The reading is 0.12 kW
